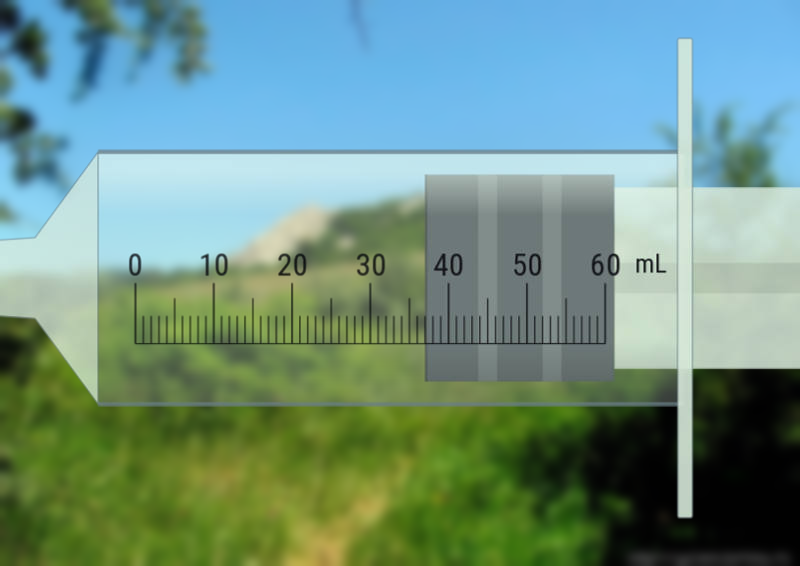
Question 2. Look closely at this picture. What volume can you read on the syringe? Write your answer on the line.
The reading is 37 mL
